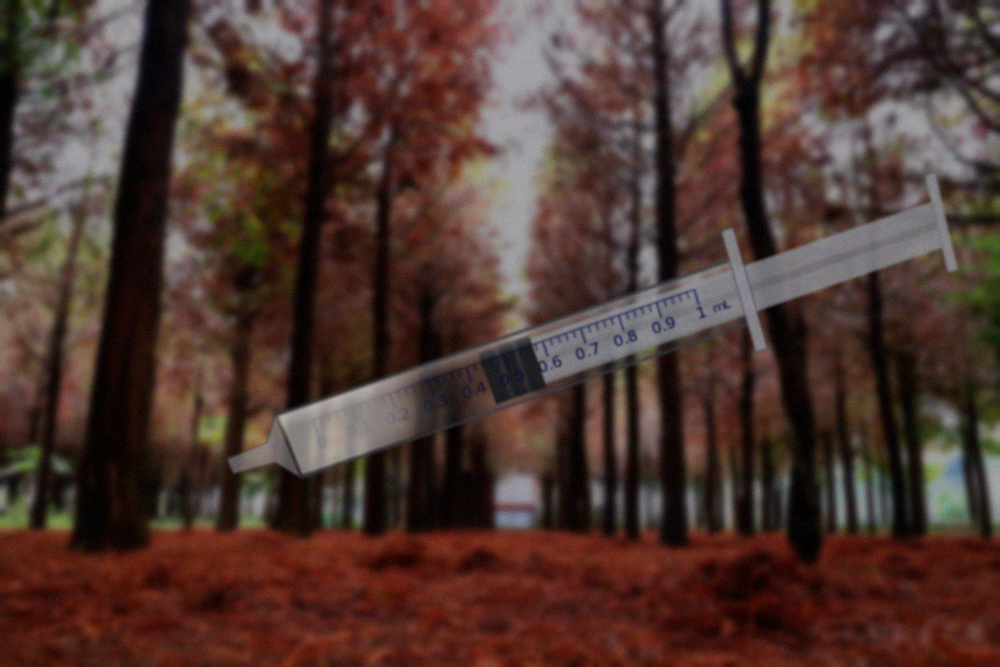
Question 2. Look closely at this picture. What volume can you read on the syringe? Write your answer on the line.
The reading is 0.44 mL
